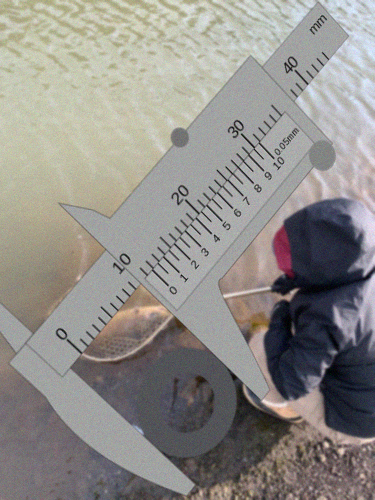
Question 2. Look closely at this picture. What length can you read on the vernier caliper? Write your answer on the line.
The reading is 11.8 mm
